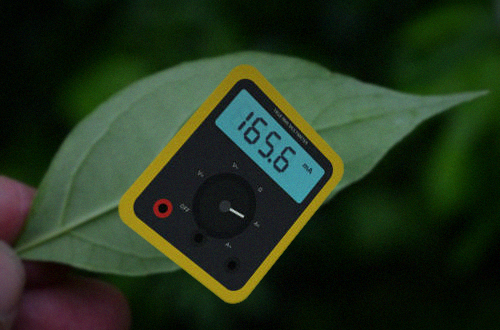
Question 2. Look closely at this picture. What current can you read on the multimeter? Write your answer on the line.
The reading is 165.6 mA
